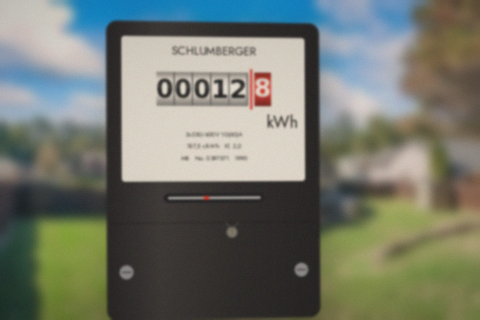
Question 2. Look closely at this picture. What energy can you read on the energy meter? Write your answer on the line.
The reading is 12.8 kWh
